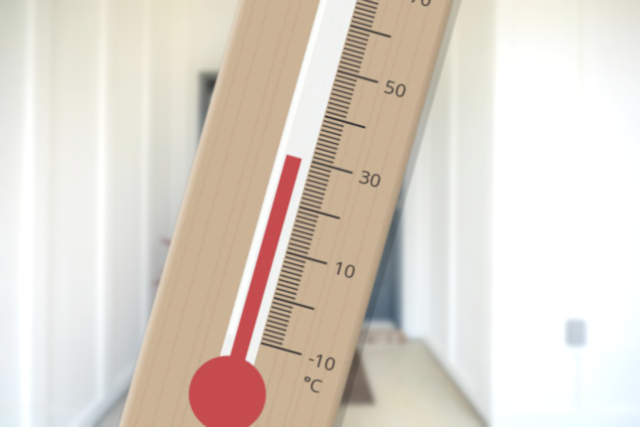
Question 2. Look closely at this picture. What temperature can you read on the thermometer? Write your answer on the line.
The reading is 30 °C
